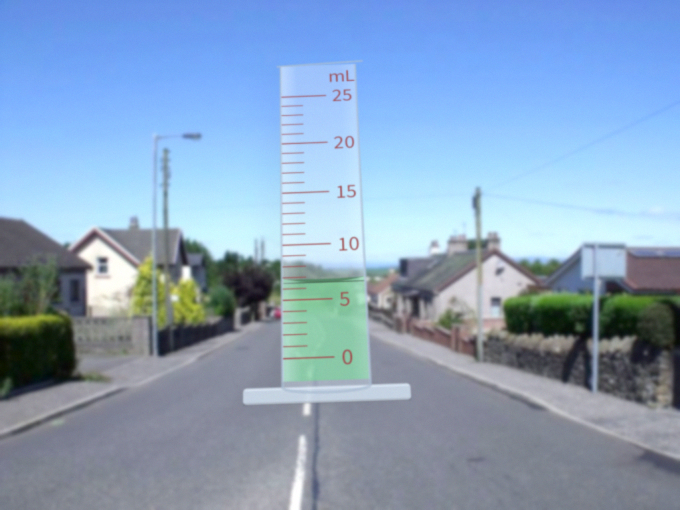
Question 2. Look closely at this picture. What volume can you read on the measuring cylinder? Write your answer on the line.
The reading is 6.5 mL
